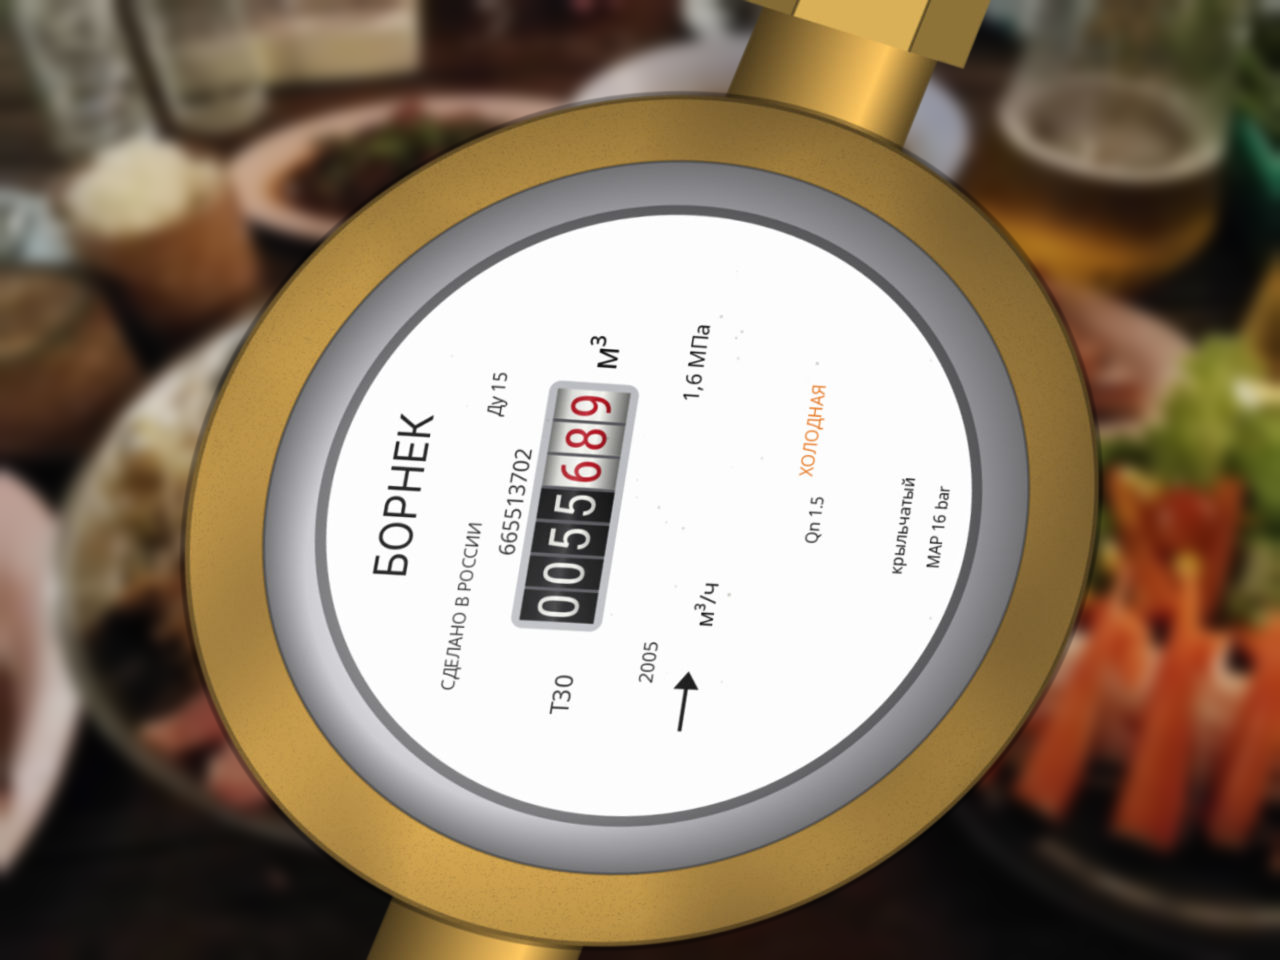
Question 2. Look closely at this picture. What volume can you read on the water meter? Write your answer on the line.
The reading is 55.689 m³
